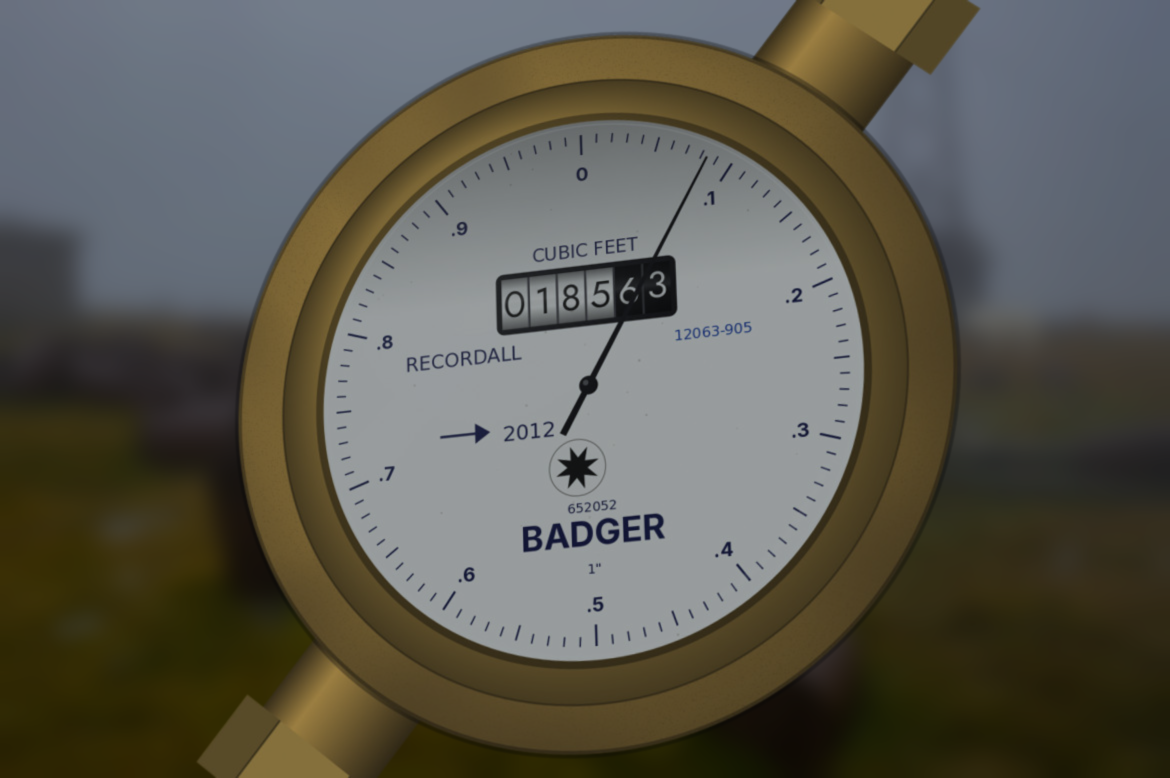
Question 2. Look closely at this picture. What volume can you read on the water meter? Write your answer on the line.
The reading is 18563.08 ft³
